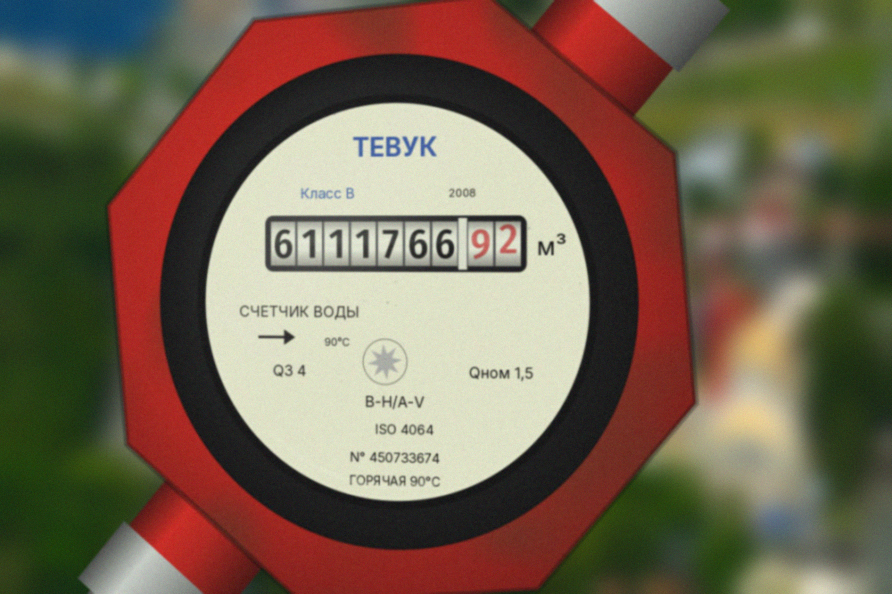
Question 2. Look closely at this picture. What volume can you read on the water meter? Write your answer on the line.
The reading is 6111766.92 m³
